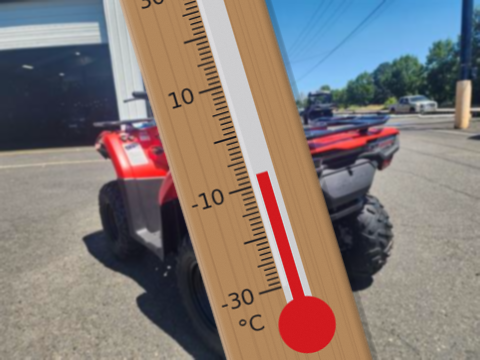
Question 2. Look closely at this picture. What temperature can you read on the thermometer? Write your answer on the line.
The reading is -8 °C
